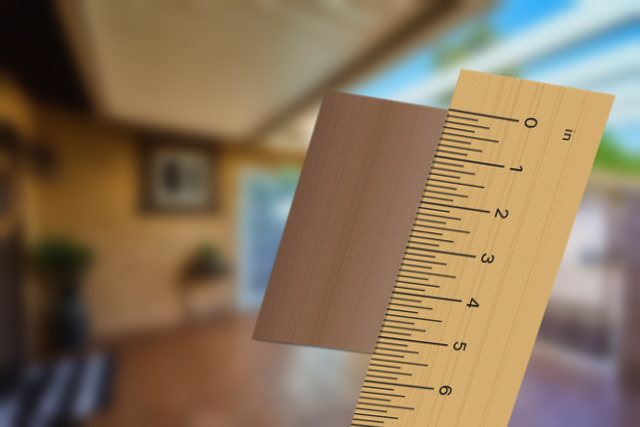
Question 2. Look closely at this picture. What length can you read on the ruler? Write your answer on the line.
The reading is 5.375 in
